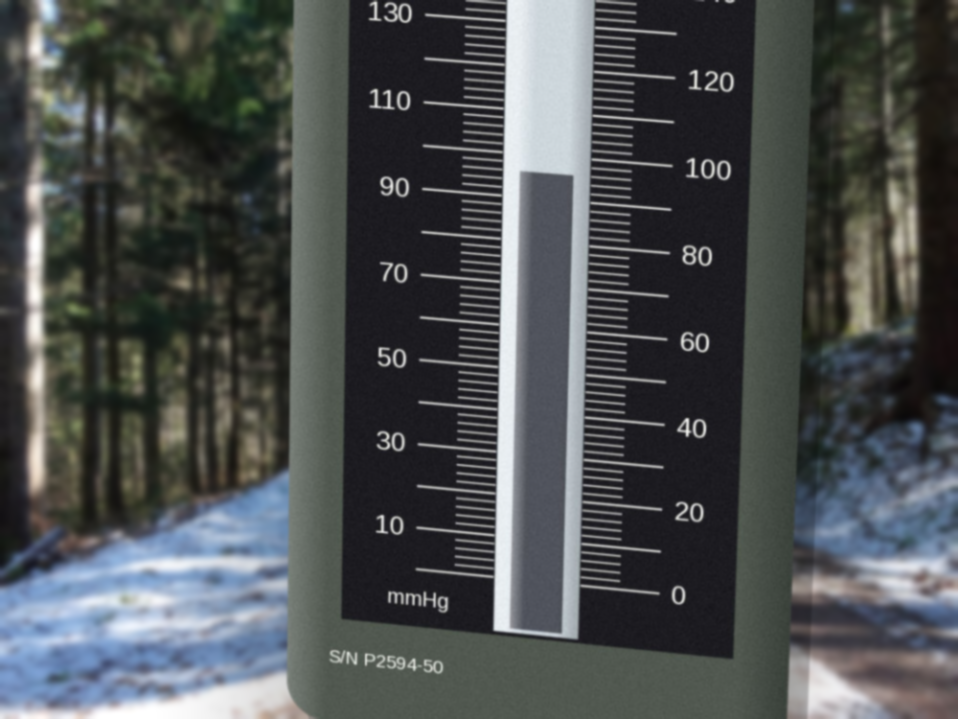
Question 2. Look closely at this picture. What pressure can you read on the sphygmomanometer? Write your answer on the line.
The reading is 96 mmHg
